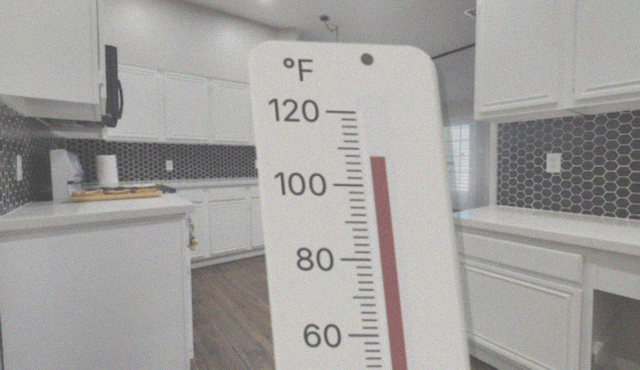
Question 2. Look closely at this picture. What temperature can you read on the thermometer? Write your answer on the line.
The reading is 108 °F
